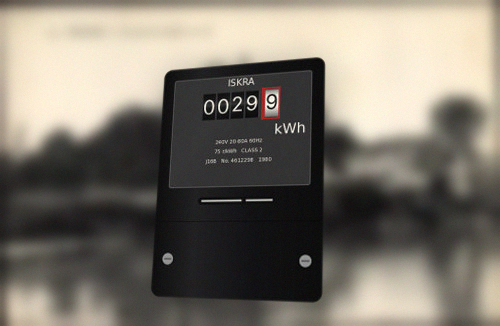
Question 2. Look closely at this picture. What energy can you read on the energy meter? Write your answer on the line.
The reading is 29.9 kWh
